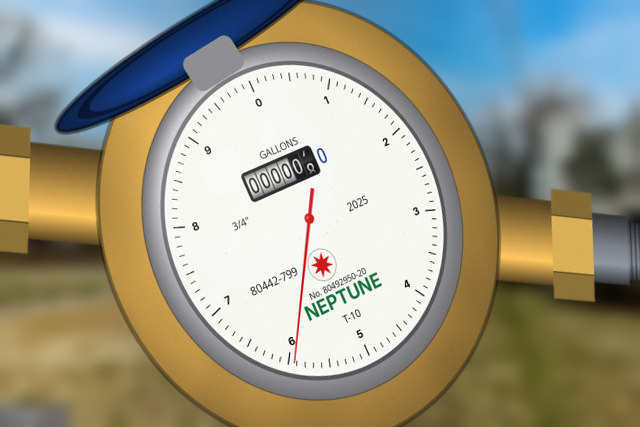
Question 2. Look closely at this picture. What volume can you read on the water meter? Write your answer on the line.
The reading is 75.9 gal
